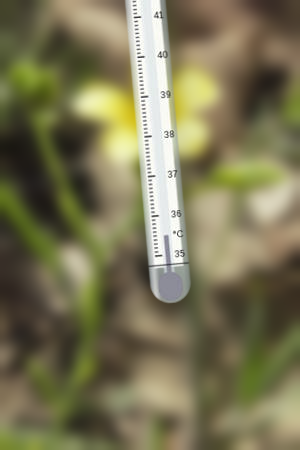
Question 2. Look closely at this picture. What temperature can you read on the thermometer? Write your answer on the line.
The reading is 35.5 °C
